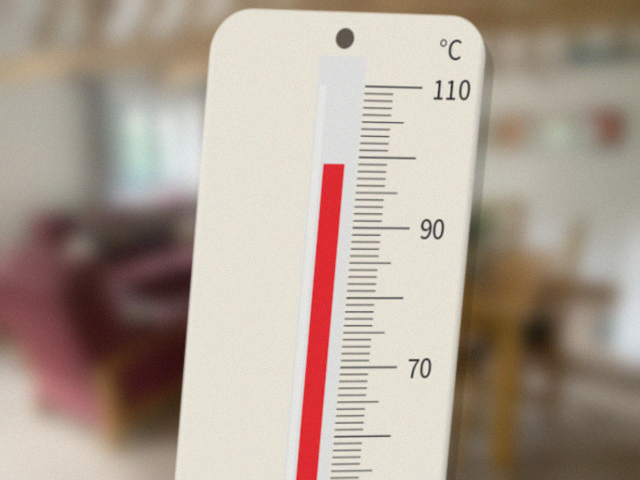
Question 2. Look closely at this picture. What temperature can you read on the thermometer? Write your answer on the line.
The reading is 99 °C
